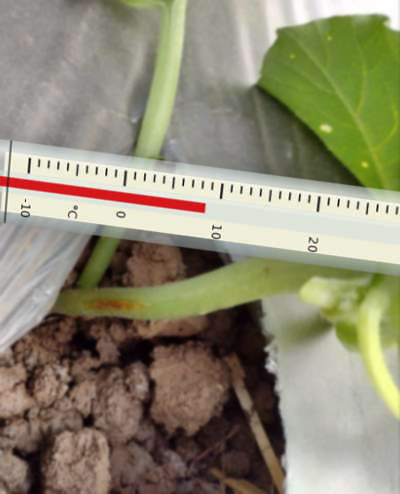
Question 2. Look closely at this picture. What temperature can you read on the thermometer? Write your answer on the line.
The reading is 8.5 °C
